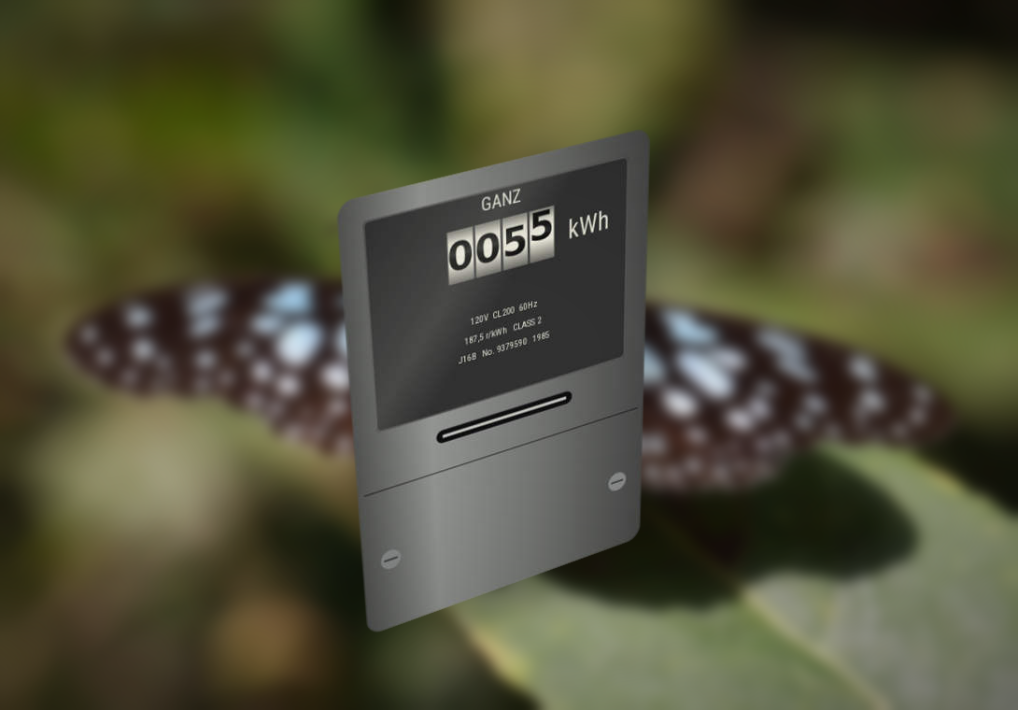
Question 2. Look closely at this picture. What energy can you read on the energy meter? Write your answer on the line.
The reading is 55 kWh
